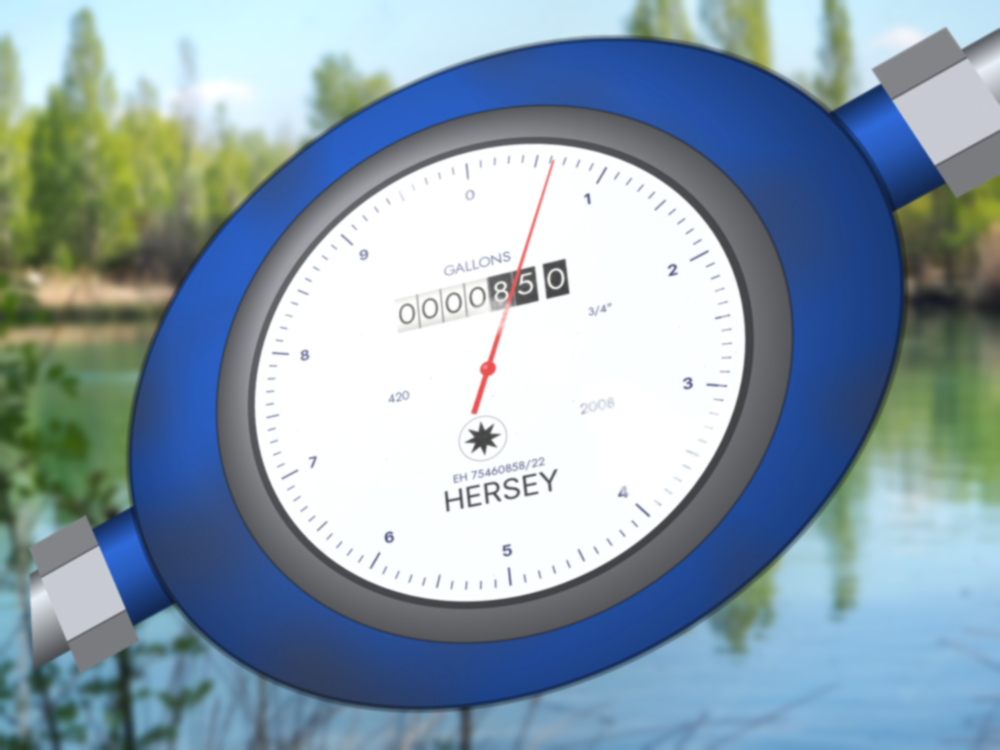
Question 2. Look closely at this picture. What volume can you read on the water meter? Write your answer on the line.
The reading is 850.6 gal
